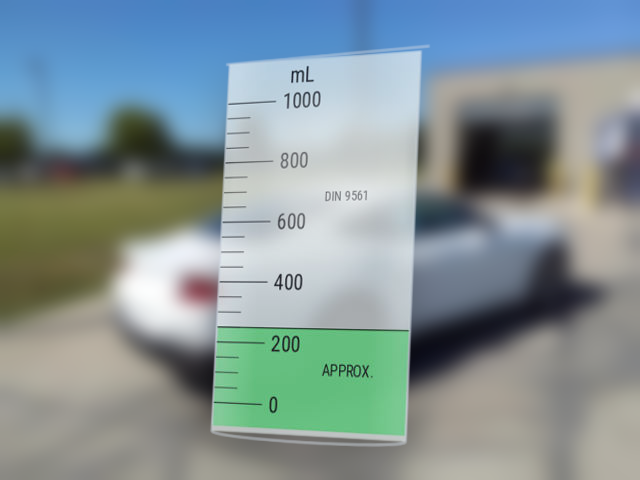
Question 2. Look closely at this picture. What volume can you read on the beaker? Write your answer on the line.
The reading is 250 mL
